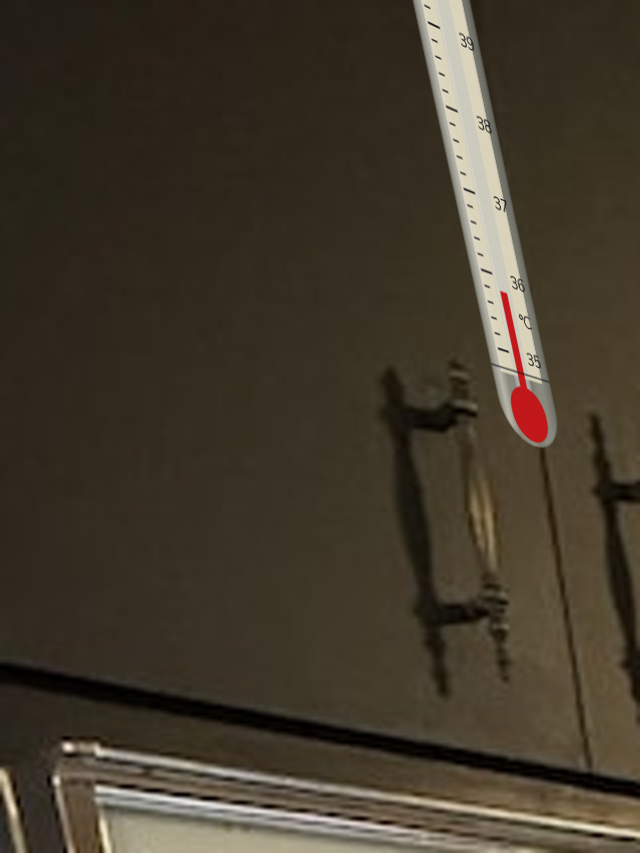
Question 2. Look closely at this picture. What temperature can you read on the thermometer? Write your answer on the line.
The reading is 35.8 °C
